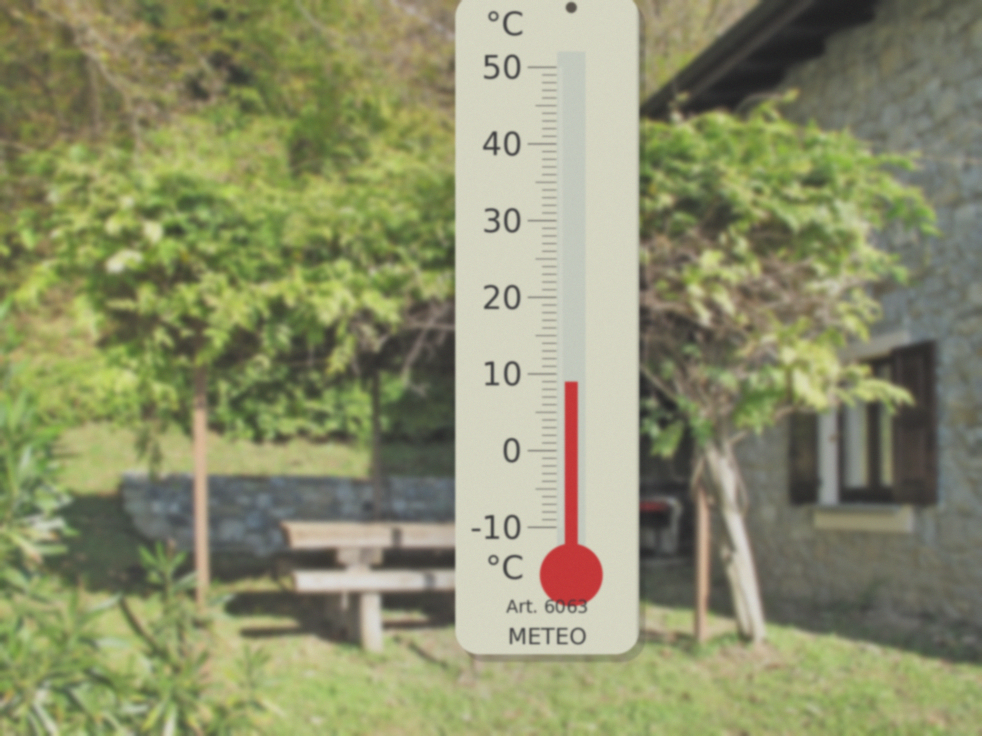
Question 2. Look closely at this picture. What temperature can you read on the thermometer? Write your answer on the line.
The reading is 9 °C
